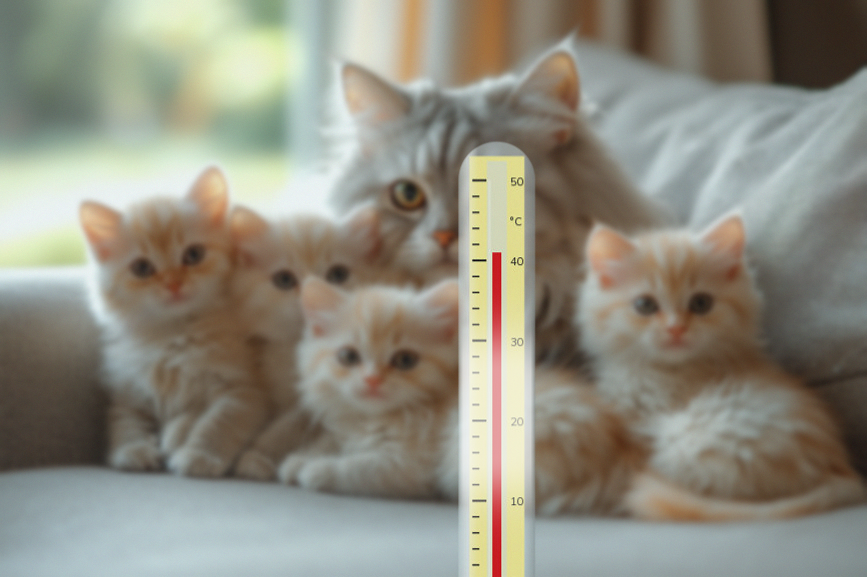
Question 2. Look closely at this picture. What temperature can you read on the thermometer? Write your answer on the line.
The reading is 41 °C
